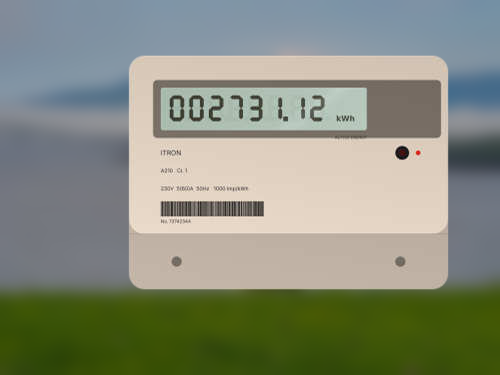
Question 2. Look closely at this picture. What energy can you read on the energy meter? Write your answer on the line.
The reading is 2731.12 kWh
